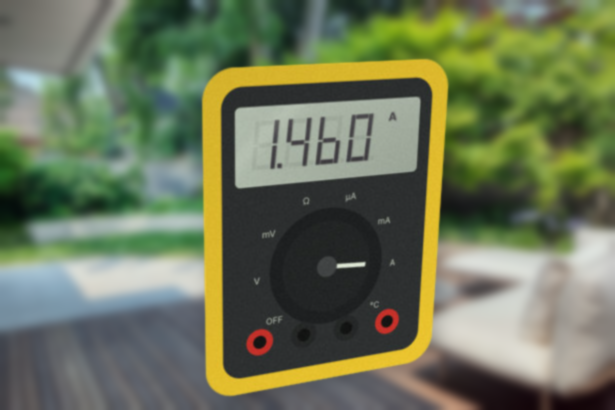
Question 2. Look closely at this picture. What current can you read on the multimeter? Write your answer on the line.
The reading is 1.460 A
